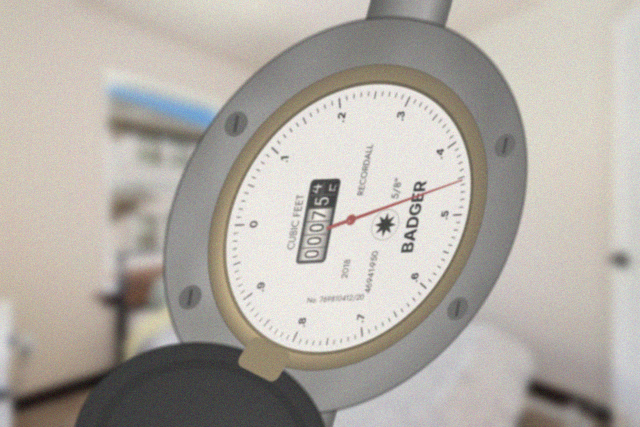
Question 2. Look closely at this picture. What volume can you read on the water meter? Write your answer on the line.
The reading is 754.45 ft³
